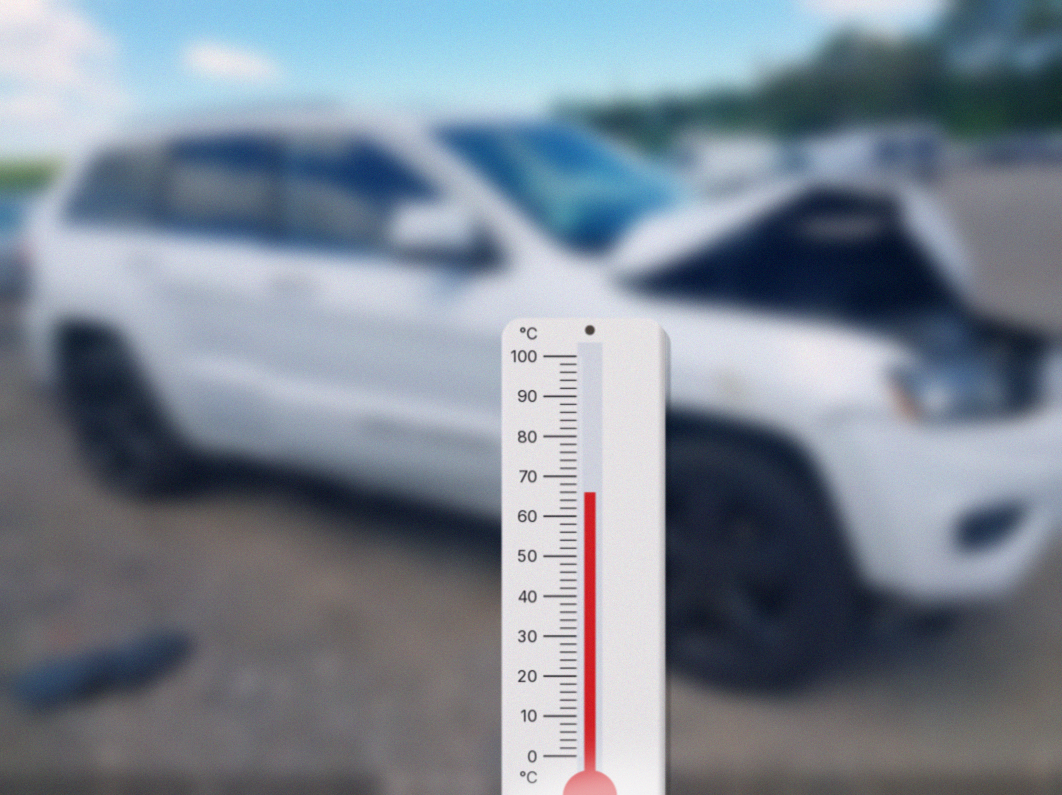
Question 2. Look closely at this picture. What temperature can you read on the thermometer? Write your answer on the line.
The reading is 66 °C
